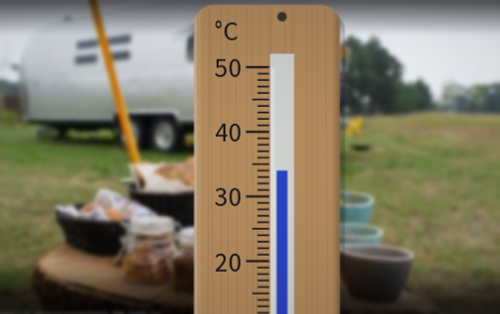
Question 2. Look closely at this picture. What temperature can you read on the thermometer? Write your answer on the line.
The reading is 34 °C
